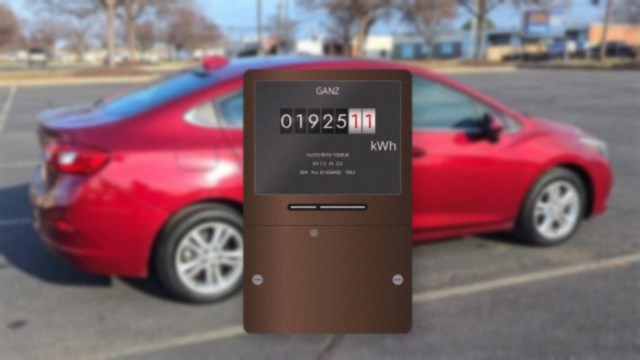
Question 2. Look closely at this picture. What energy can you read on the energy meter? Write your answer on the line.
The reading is 1925.11 kWh
